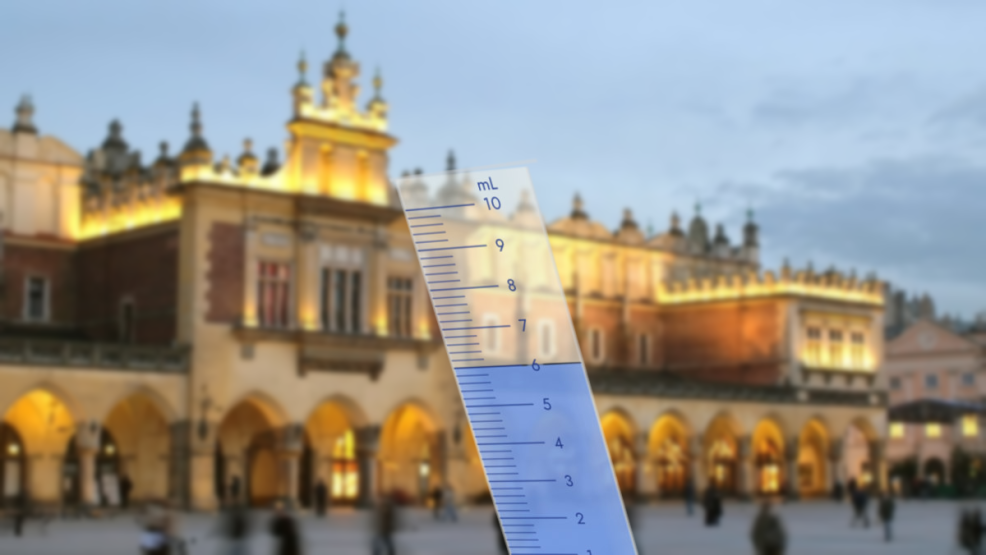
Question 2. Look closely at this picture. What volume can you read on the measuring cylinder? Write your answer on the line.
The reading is 6 mL
